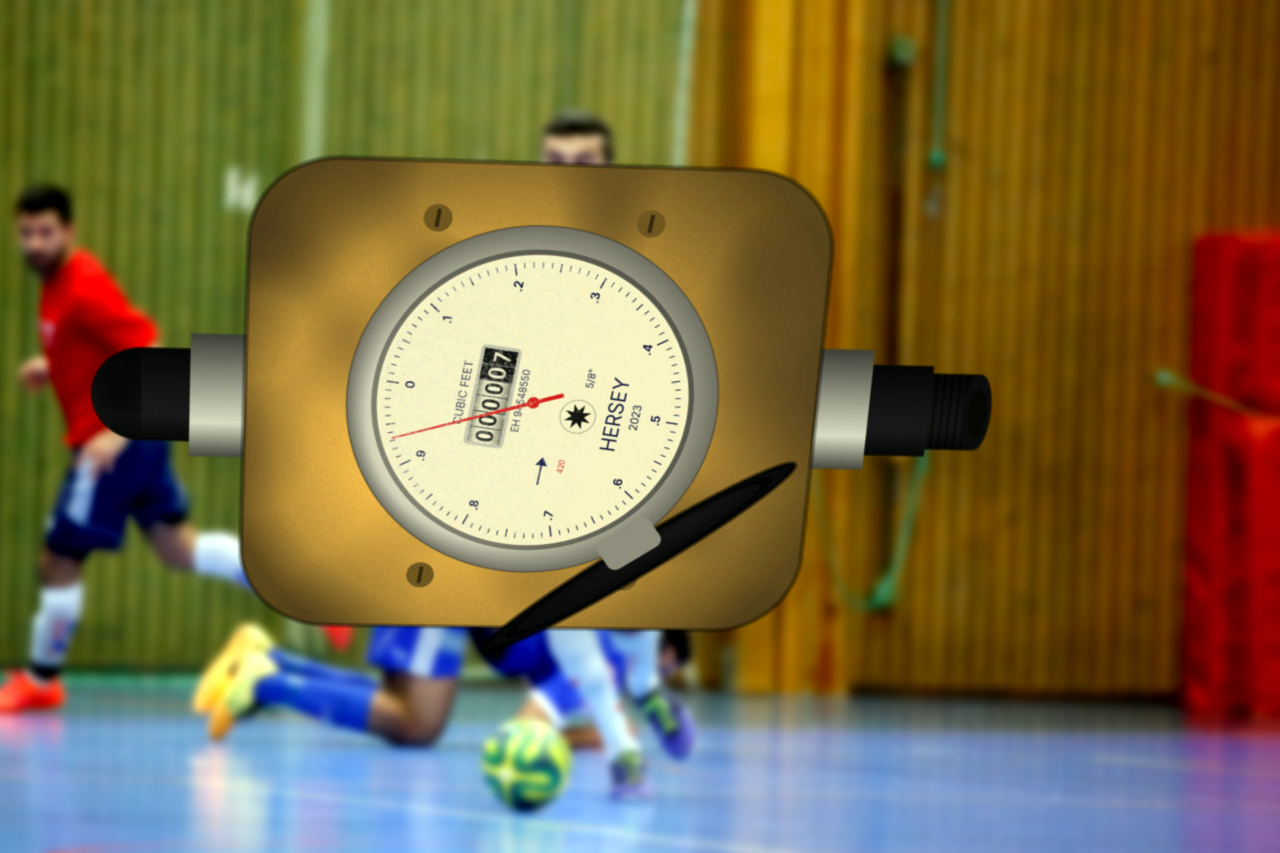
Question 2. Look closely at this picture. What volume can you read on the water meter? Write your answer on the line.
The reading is 6.93 ft³
